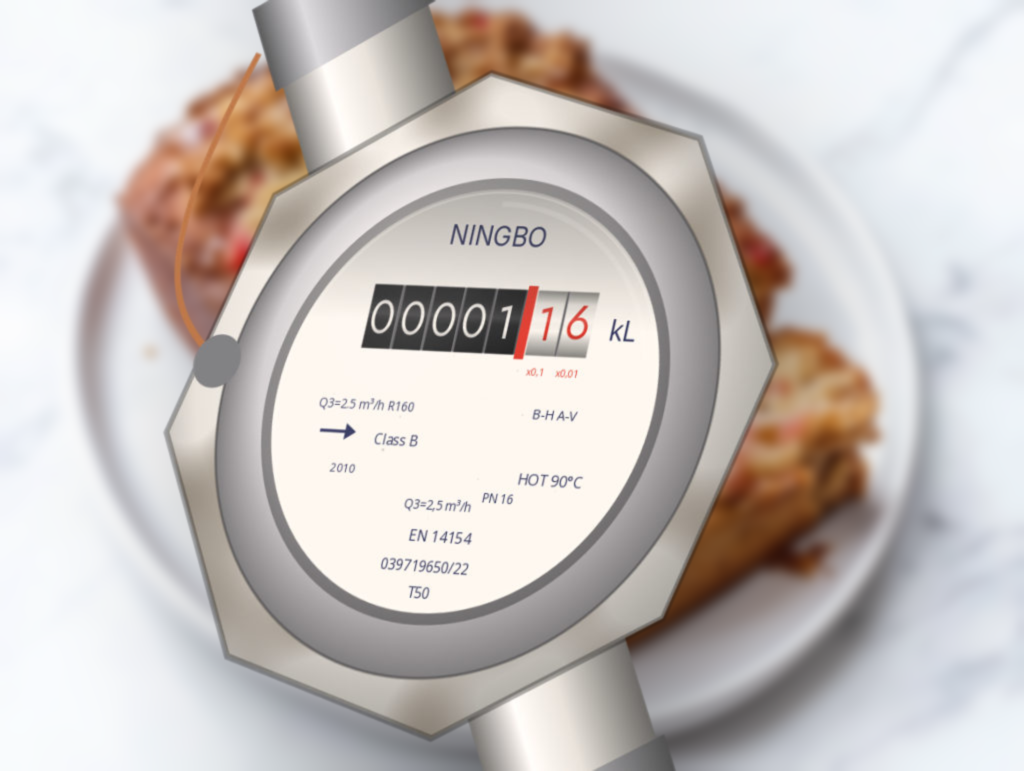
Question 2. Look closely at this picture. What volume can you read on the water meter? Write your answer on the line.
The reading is 1.16 kL
